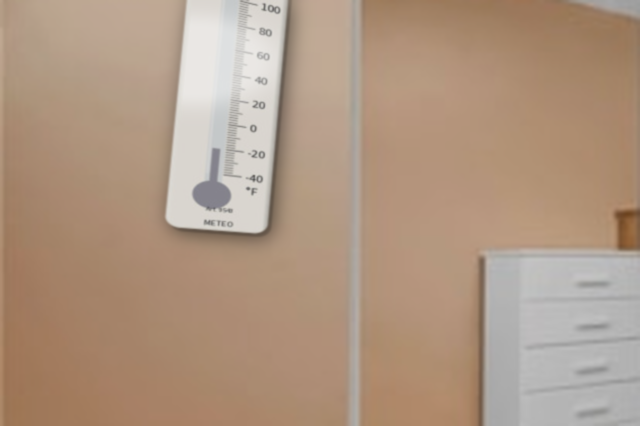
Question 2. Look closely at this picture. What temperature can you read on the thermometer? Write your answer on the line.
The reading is -20 °F
